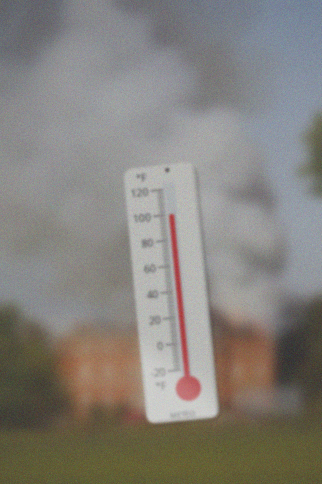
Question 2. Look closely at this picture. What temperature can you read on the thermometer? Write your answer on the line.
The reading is 100 °F
